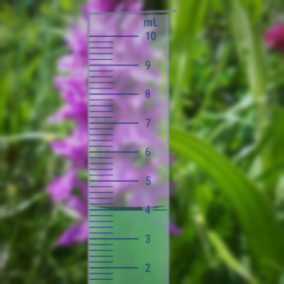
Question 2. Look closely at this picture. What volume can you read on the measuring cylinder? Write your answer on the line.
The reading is 4 mL
